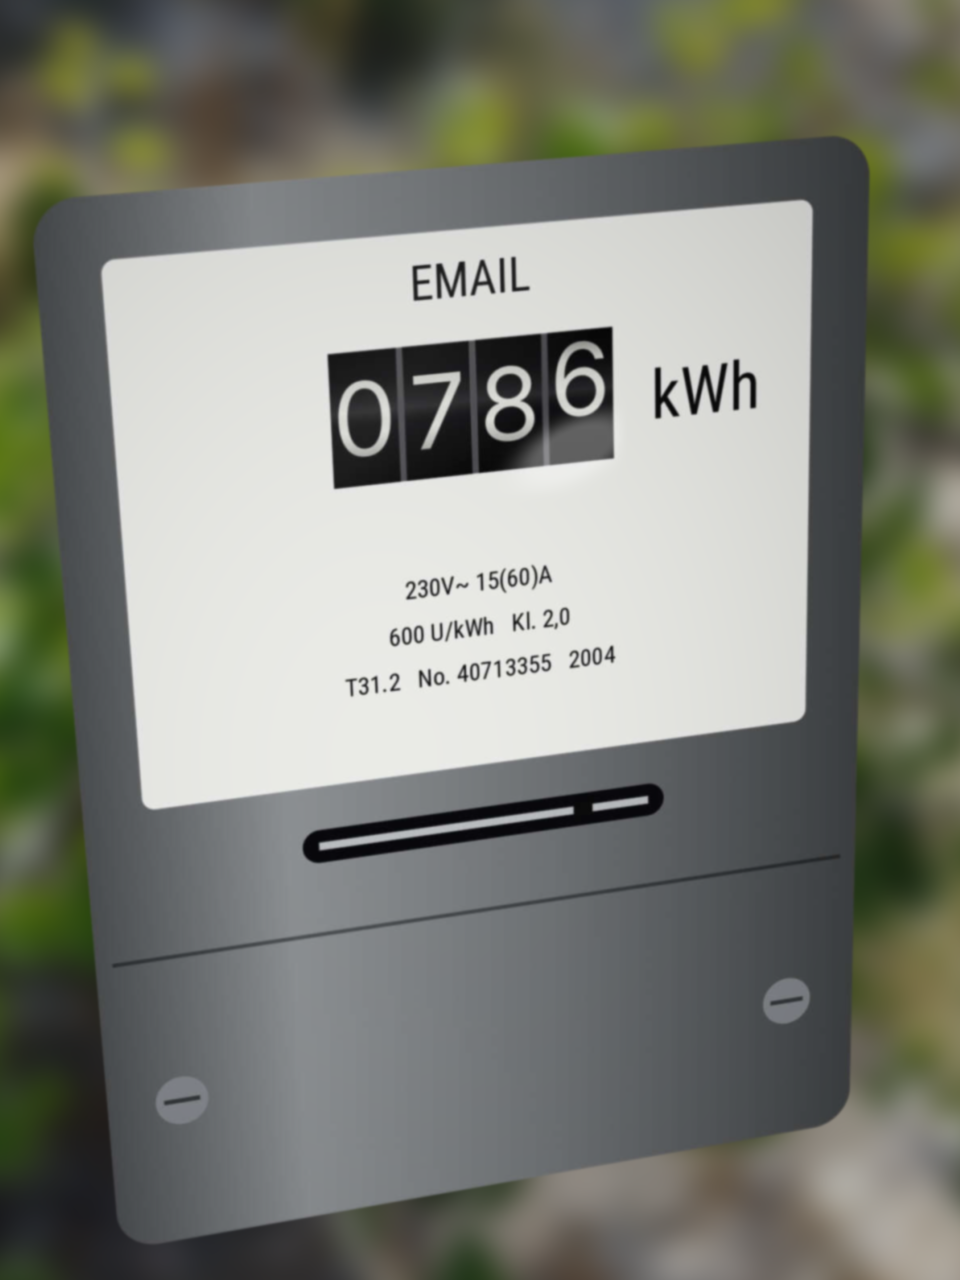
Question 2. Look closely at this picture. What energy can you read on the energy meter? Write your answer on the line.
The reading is 786 kWh
